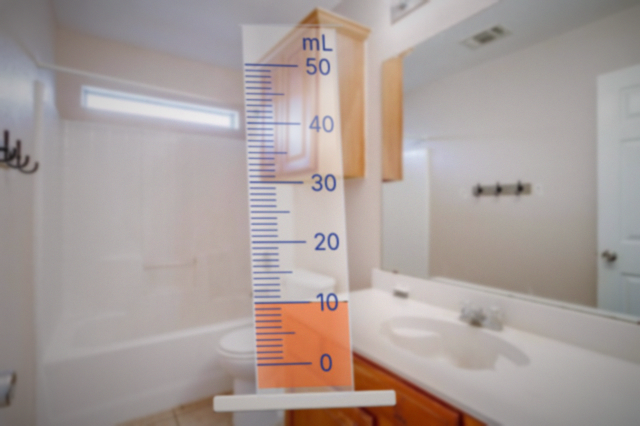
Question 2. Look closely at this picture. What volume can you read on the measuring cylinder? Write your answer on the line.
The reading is 10 mL
